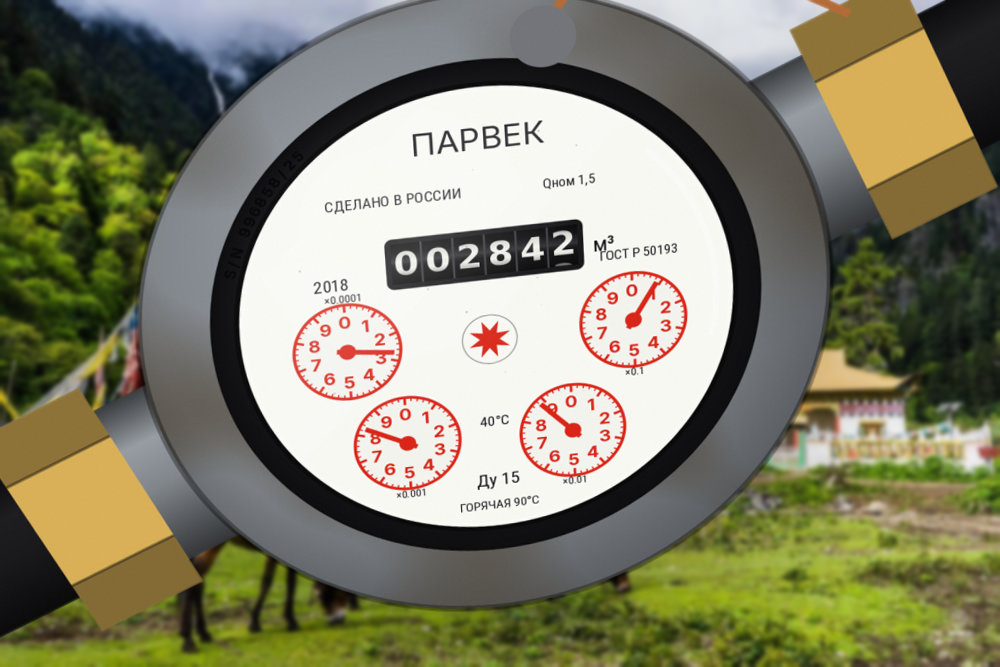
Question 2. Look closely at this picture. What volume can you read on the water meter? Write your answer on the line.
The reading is 2842.0882 m³
